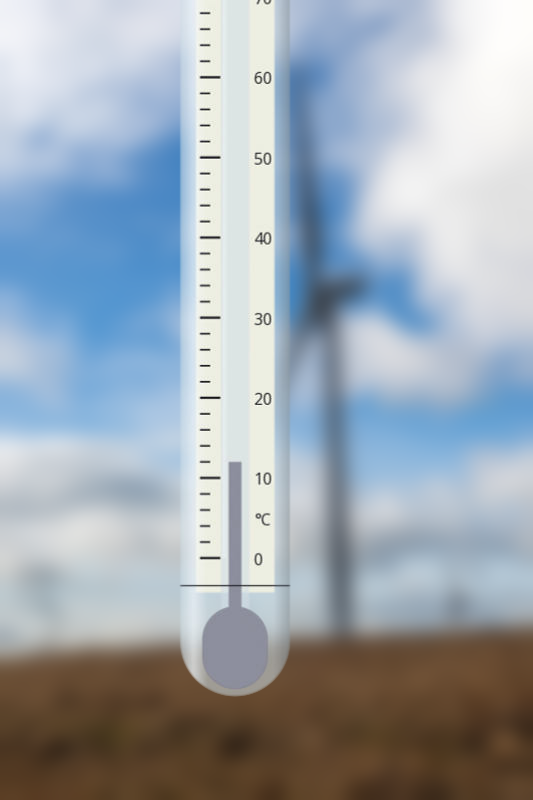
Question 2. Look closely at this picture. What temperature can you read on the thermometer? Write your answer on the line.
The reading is 12 °C
